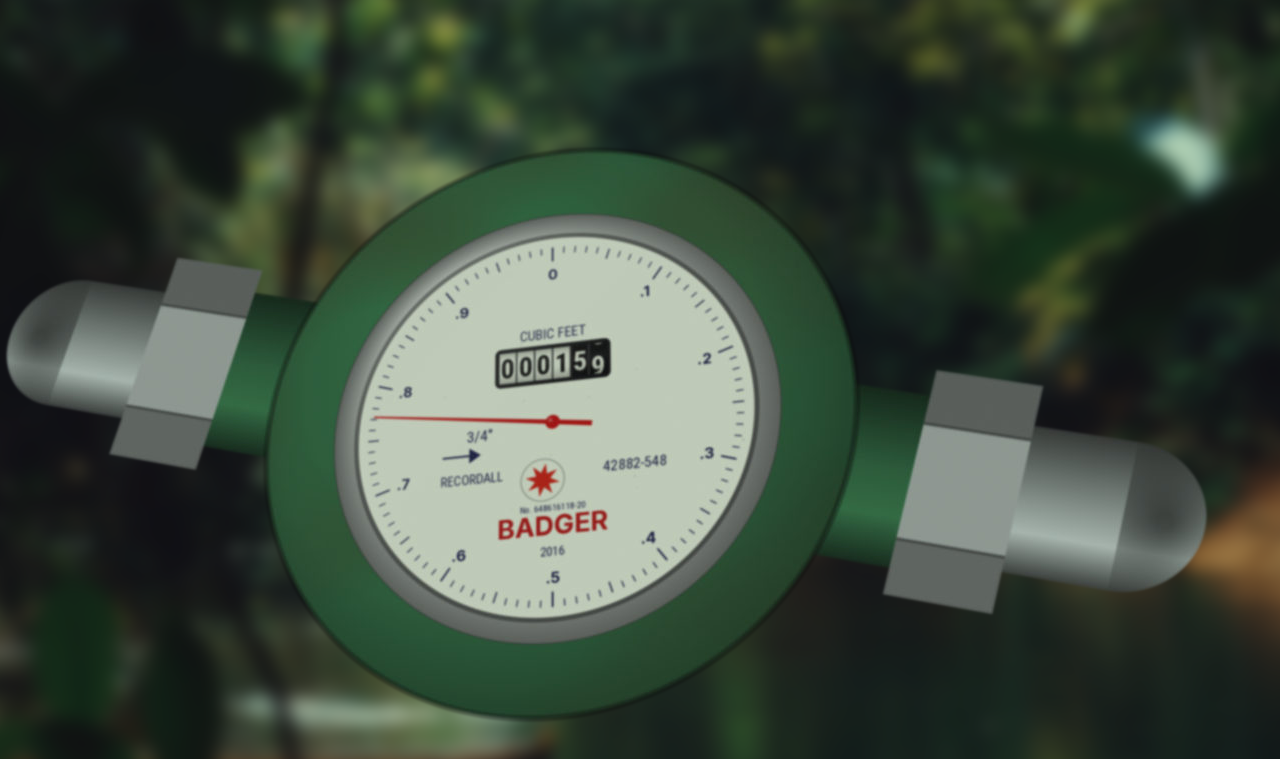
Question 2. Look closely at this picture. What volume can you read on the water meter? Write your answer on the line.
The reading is 158.77 ft³
